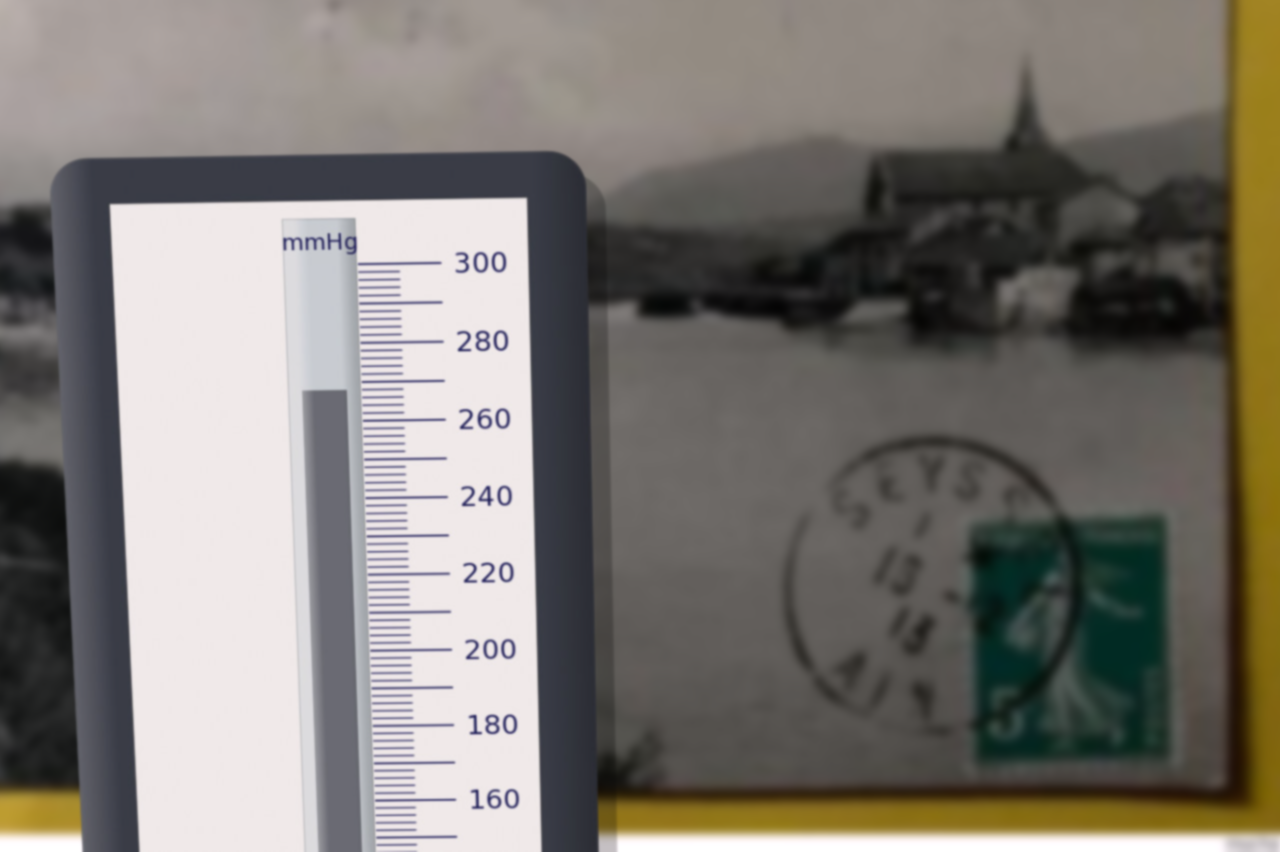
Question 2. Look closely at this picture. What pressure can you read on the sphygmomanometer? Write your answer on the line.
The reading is 268 mmHg
